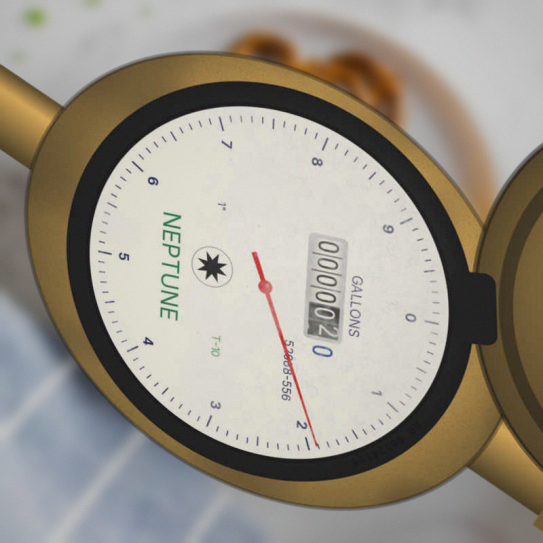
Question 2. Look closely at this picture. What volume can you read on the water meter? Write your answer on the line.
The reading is 21.9 gal
